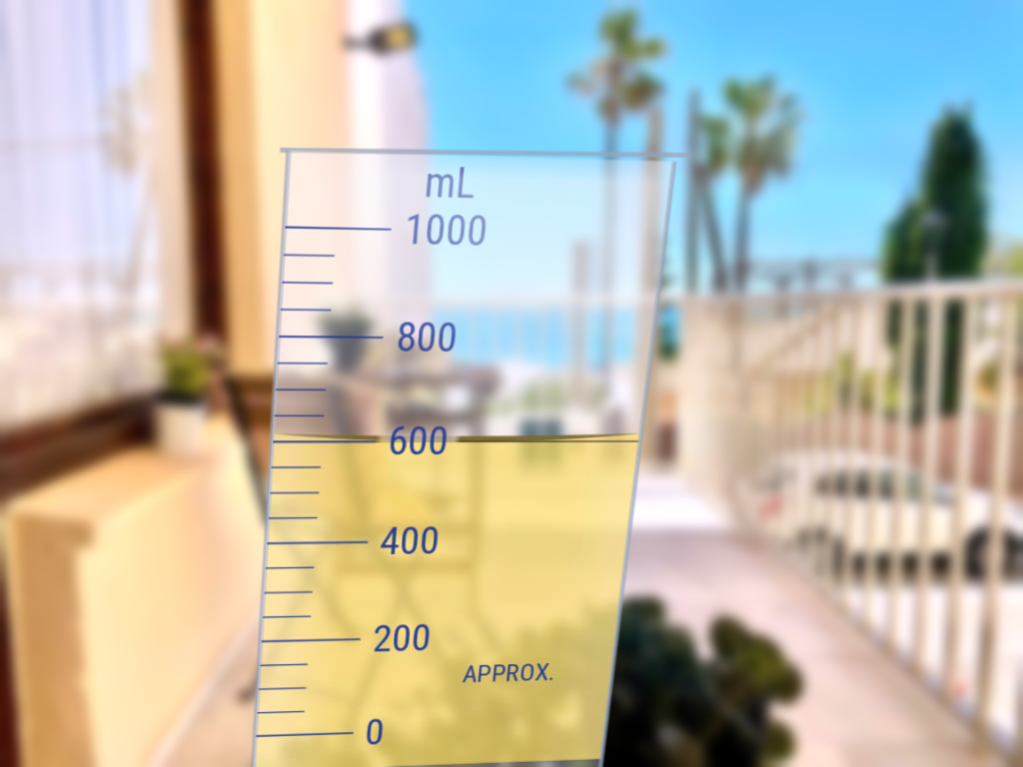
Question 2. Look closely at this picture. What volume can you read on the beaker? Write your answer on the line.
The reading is 600 mL
